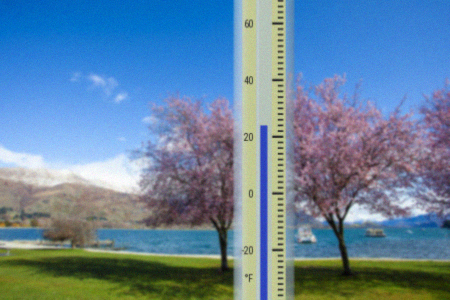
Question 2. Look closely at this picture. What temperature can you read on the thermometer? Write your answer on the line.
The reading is 24 °F
